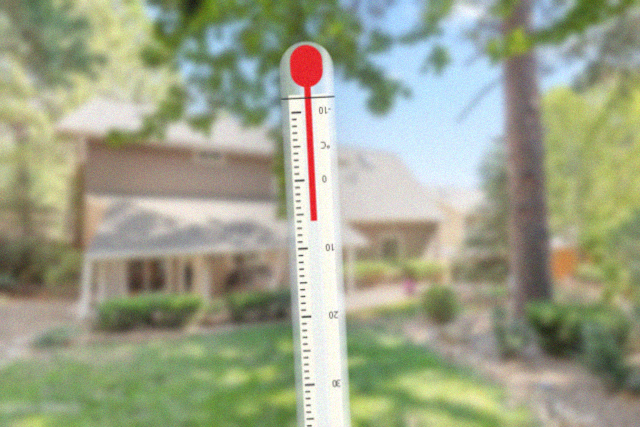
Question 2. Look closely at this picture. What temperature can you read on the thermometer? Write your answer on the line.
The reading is 6 °C
